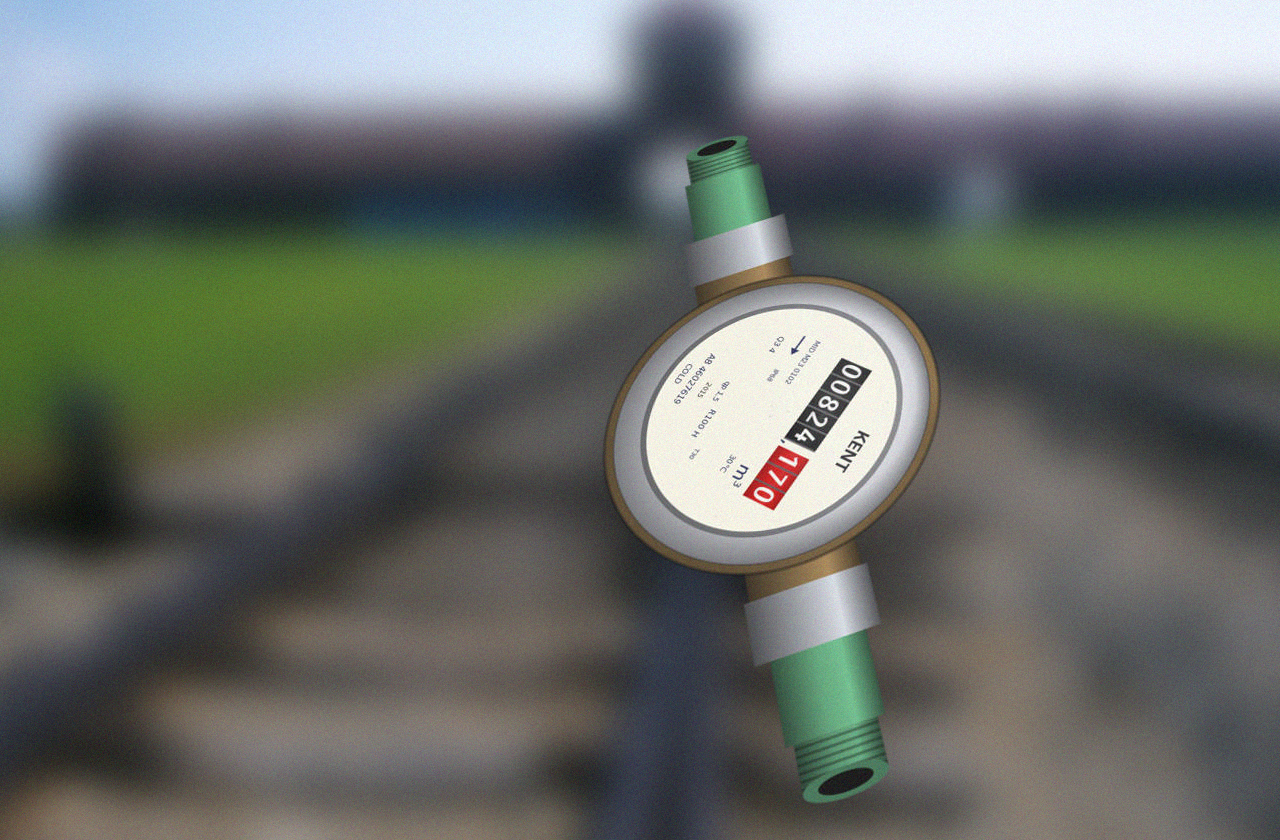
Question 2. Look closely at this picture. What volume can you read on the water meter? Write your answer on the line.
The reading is 824.170 m³
